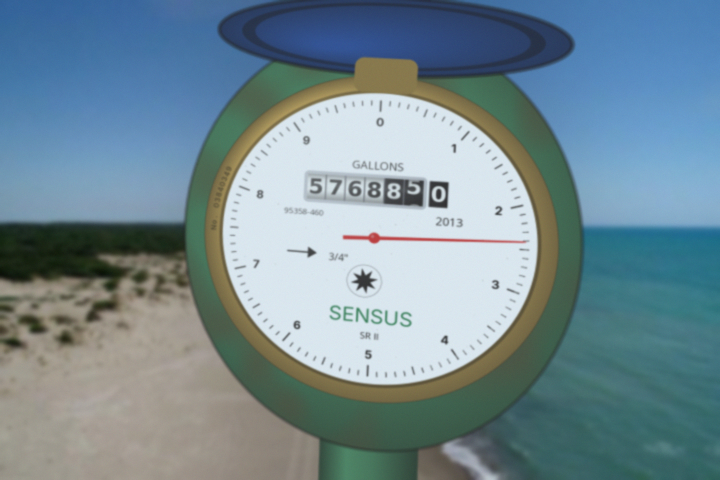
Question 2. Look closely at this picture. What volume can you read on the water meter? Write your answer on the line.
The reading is 5768852.4 gal
